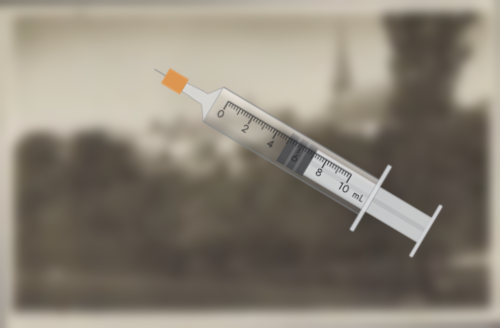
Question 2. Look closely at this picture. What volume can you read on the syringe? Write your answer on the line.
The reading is 5 mL
